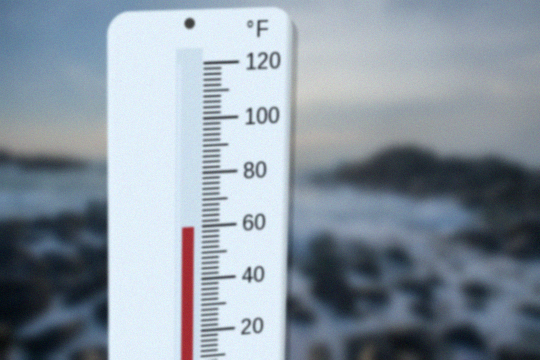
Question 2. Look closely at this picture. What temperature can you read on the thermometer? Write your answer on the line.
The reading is 60 °F
